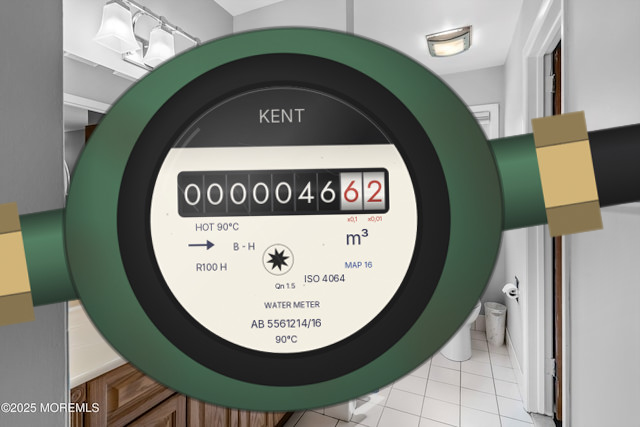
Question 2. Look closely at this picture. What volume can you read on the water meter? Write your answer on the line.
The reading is 46.62 m³
